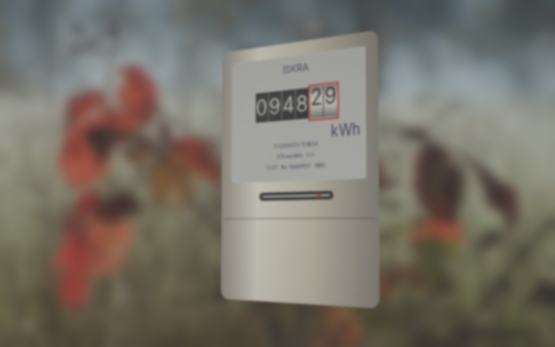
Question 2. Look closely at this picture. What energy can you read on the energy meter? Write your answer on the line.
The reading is 948.29 kWh
